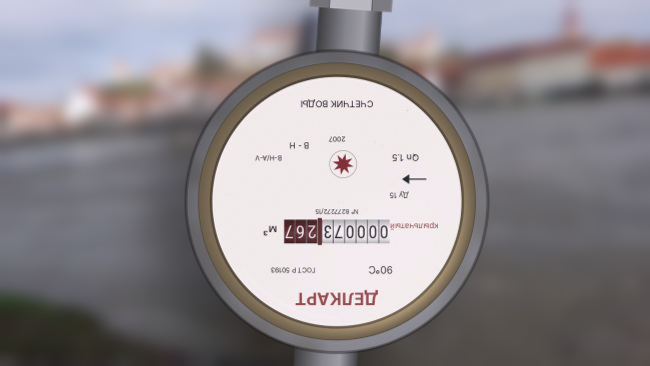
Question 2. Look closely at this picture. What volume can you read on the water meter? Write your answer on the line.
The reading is 73.267 m³
